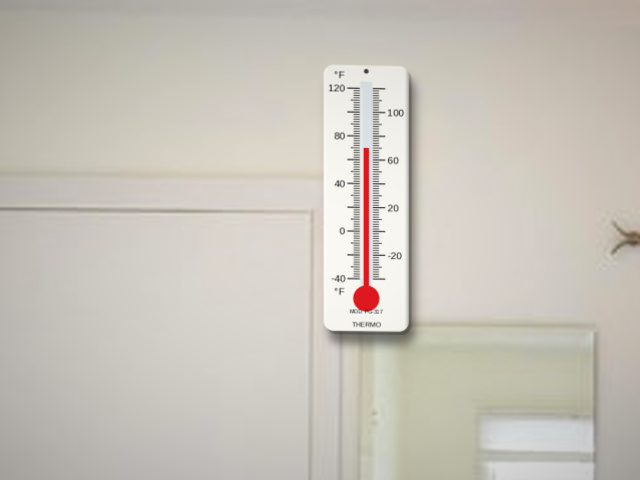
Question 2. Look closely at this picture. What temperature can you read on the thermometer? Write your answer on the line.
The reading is 70 °F
